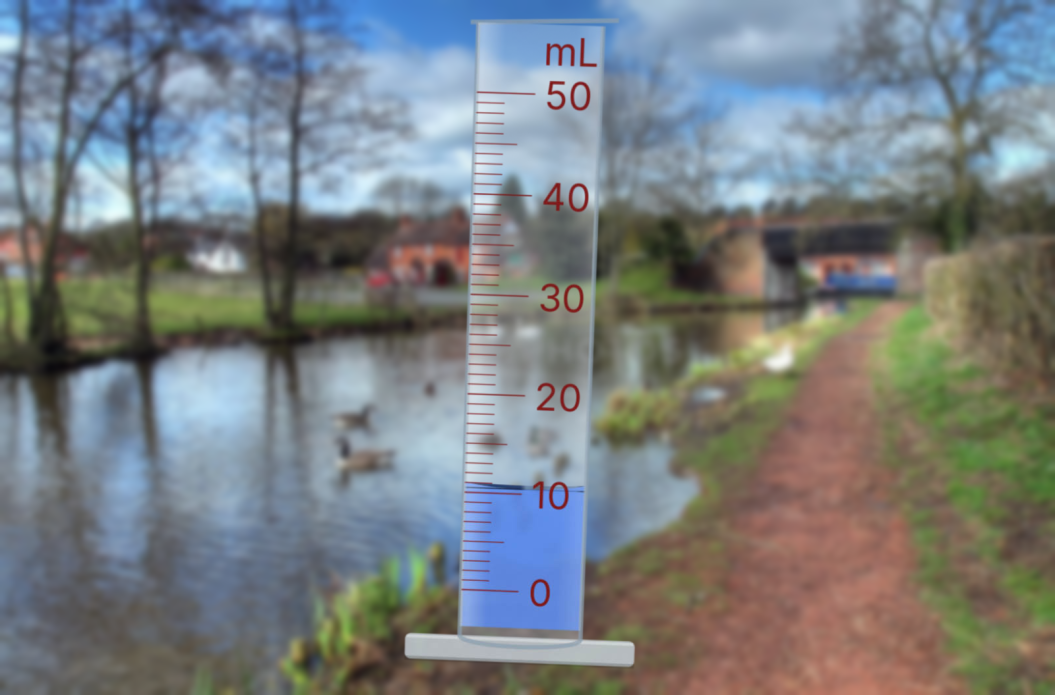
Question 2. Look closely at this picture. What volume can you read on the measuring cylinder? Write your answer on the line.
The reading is 10.5 mL
